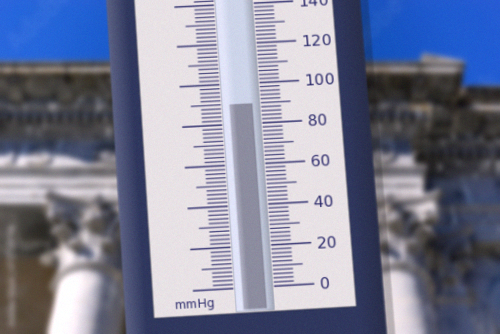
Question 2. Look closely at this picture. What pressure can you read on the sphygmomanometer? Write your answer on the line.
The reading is 90 mmHg
